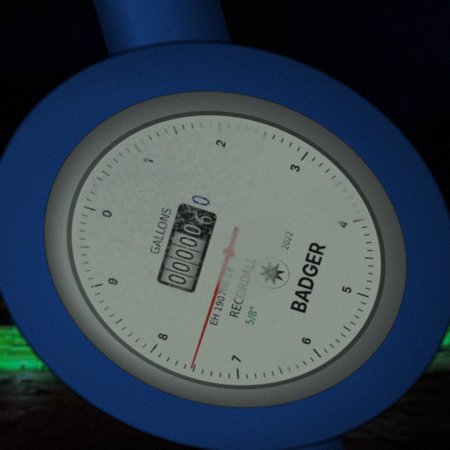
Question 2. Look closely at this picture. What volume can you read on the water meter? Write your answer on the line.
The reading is 57.5 gal
